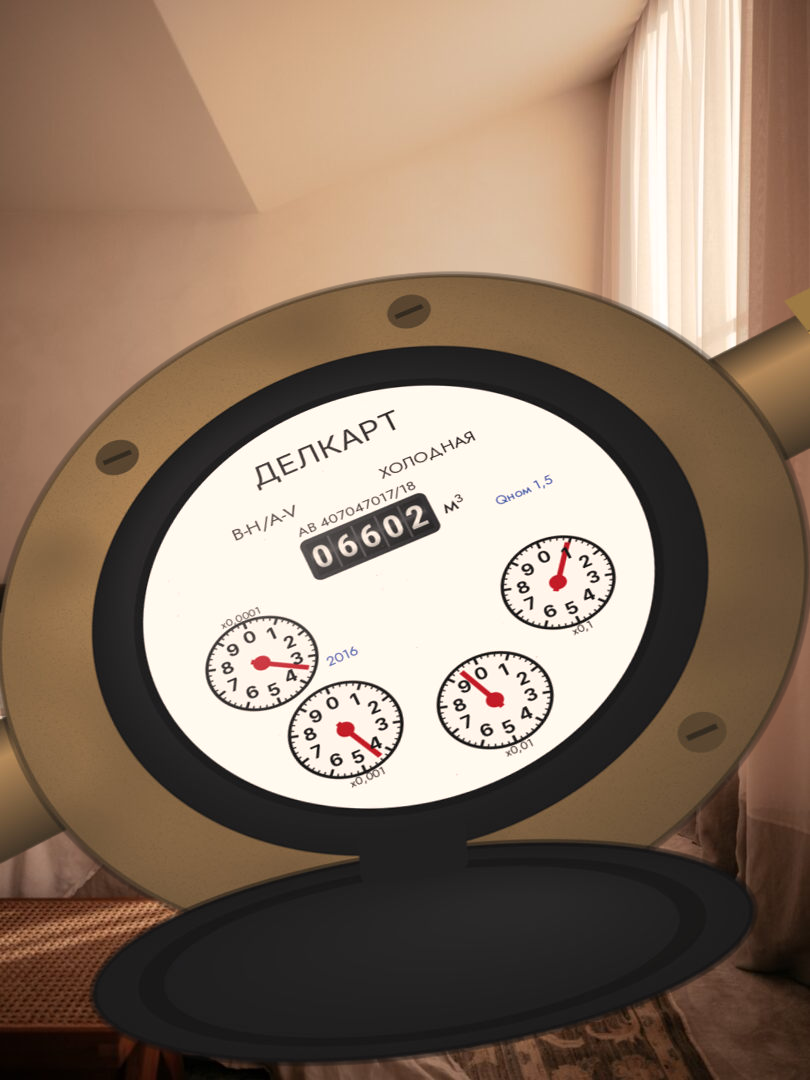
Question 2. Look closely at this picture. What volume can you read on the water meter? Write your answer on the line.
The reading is 6602.0943 m³
